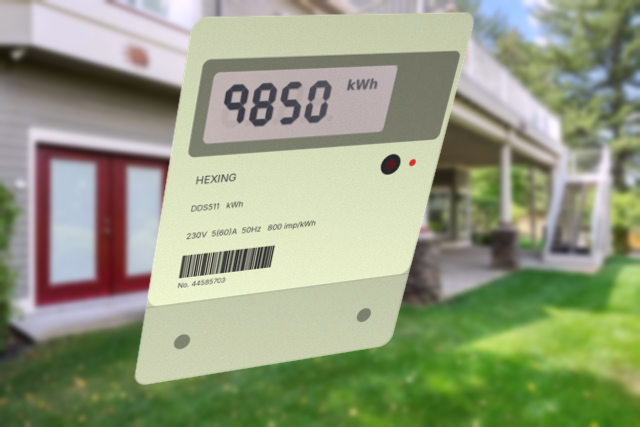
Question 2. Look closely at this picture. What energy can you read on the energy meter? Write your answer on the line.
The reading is 9850 kWh
